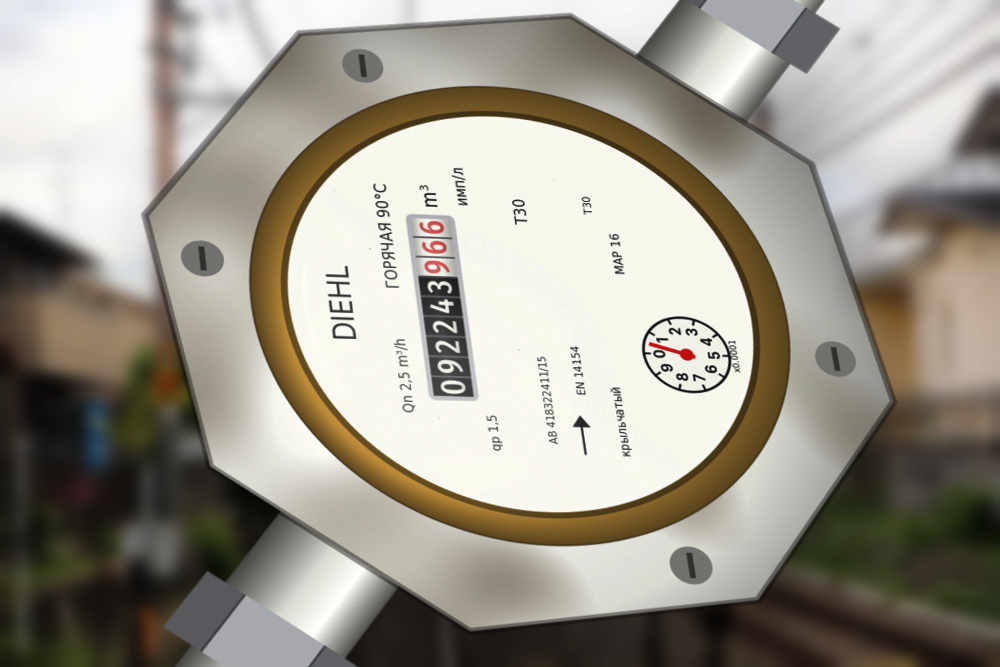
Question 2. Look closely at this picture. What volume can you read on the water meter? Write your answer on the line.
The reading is 92243.9660 m³
